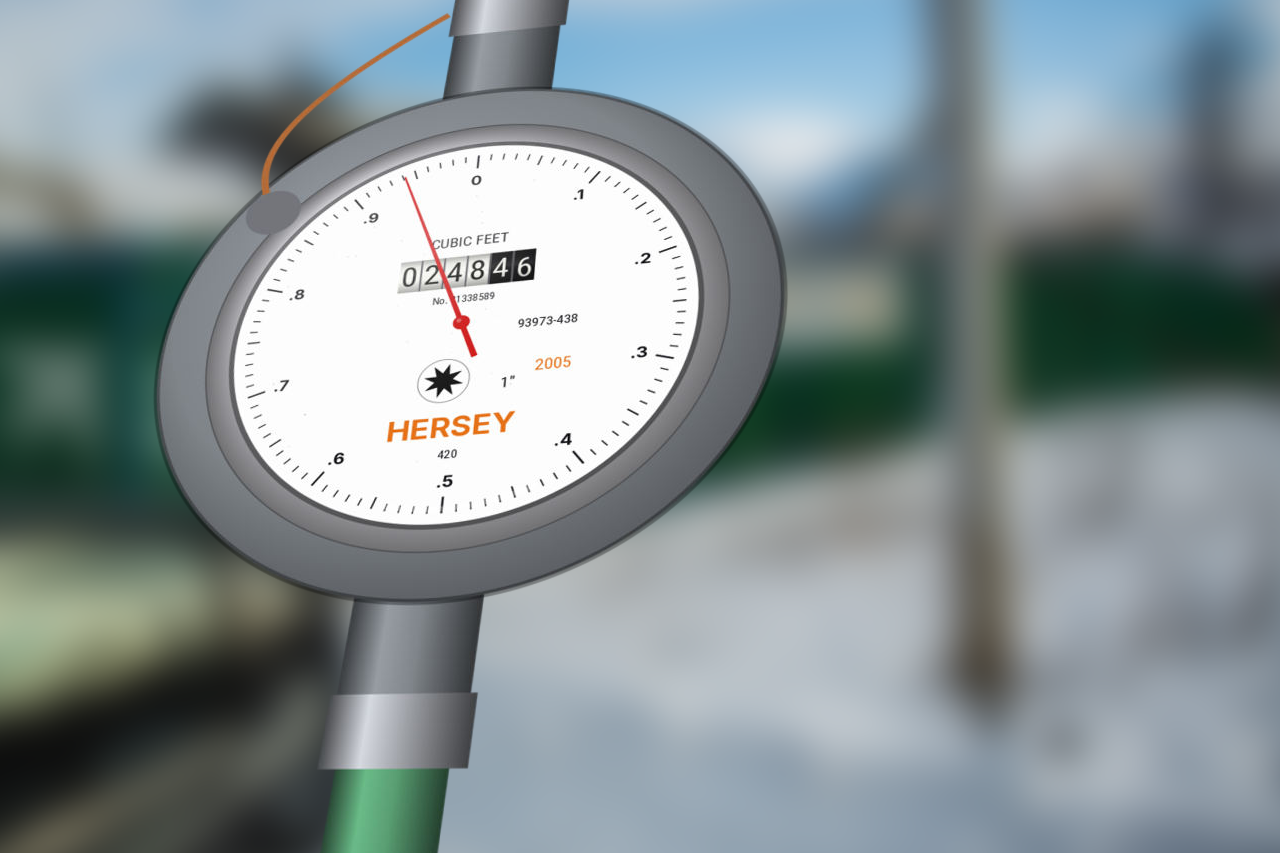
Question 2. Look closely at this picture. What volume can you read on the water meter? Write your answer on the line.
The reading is 24845.94 ft³
